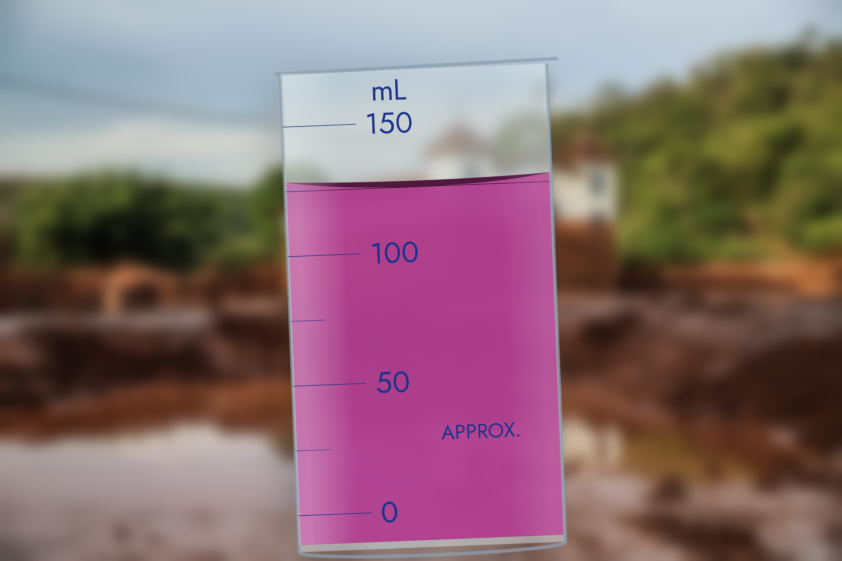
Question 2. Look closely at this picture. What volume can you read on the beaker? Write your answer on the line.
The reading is 125 mL
